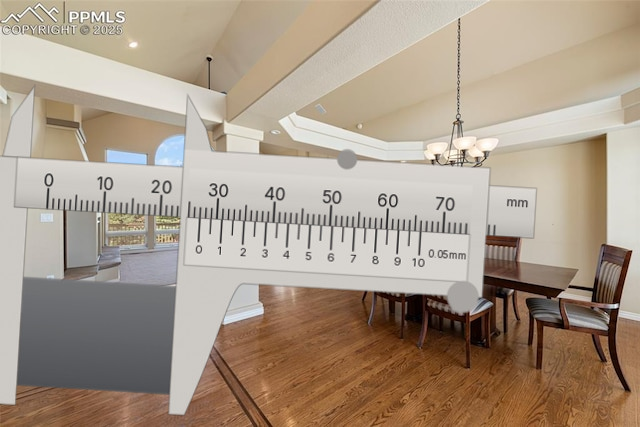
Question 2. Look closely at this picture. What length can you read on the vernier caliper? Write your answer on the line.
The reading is 27.0 mm
